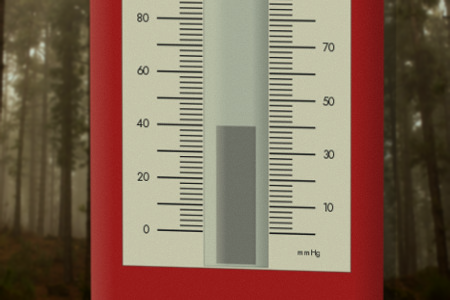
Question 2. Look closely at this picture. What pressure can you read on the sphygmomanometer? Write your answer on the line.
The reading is 40 mmHg
